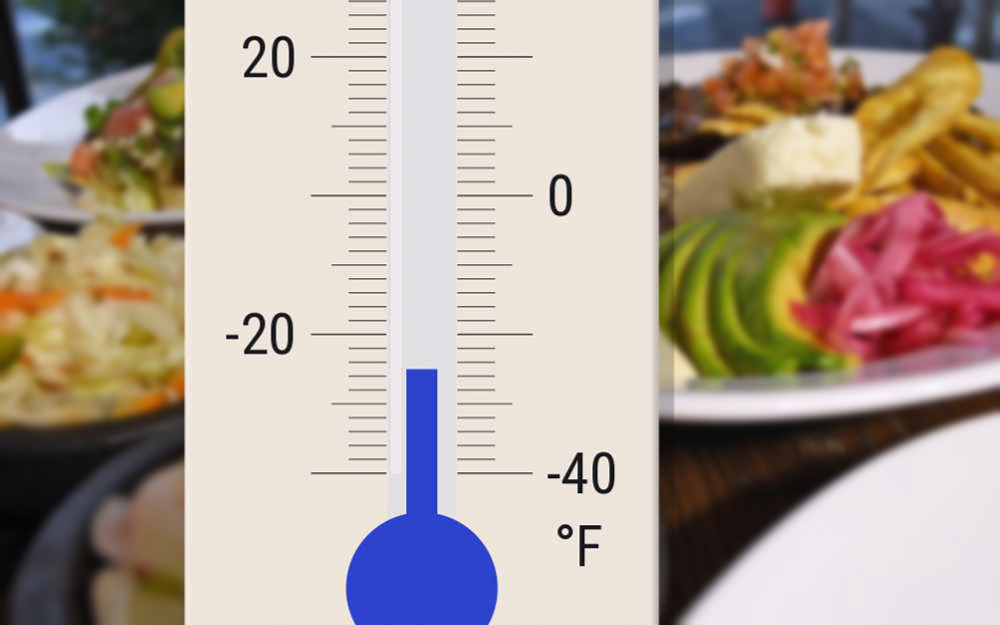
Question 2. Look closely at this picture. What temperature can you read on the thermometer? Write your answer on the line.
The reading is -25 °F
